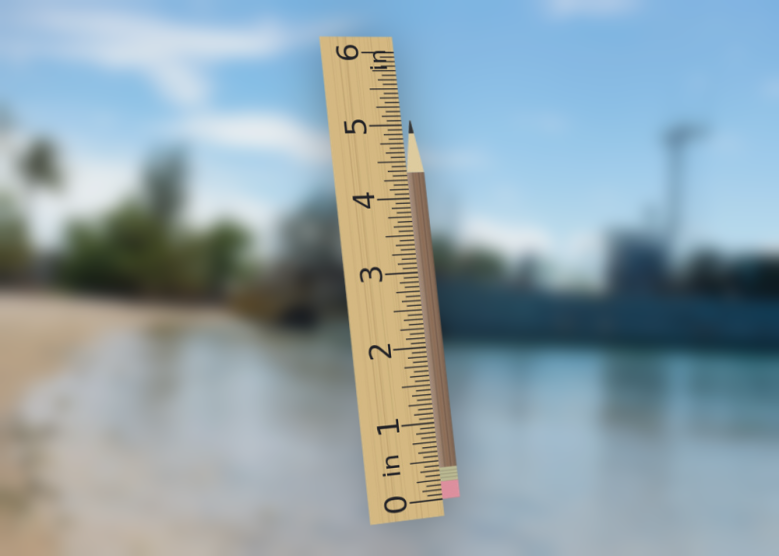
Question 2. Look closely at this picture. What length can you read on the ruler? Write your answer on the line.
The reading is 5.0625 in
